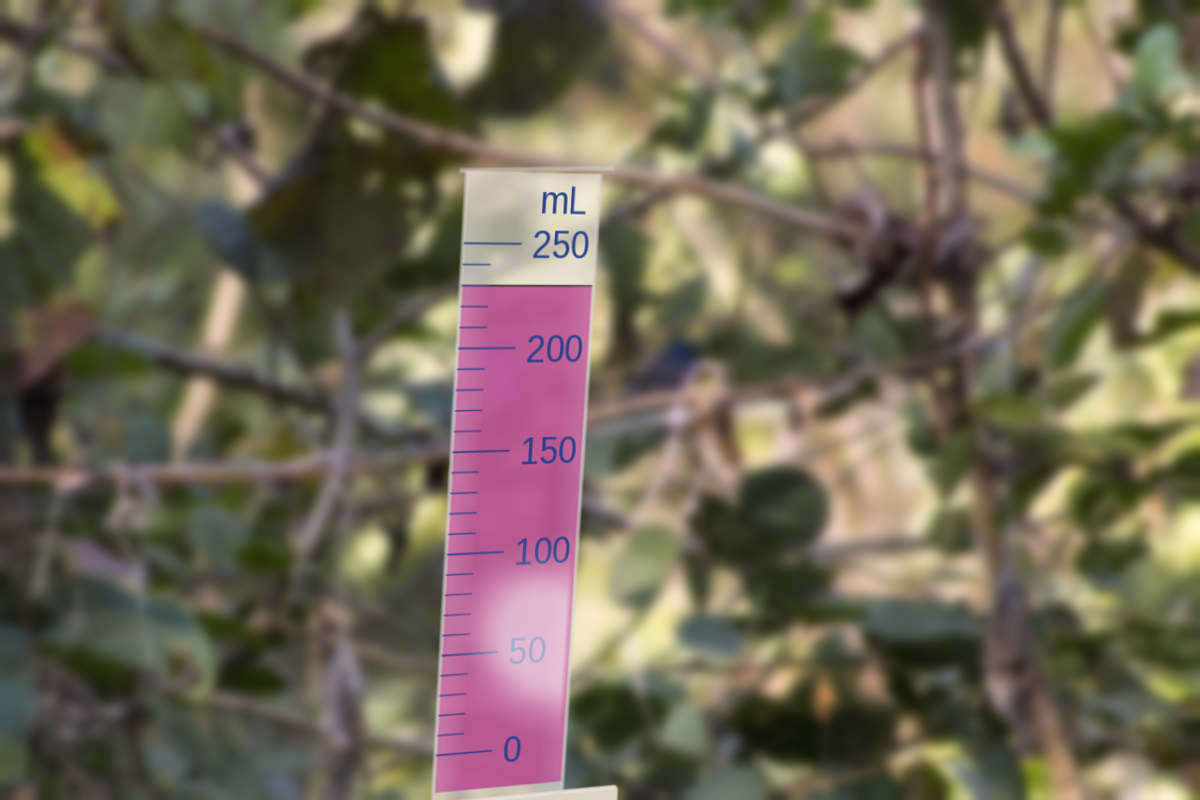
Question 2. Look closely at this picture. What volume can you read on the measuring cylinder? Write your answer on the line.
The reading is 230 mL
